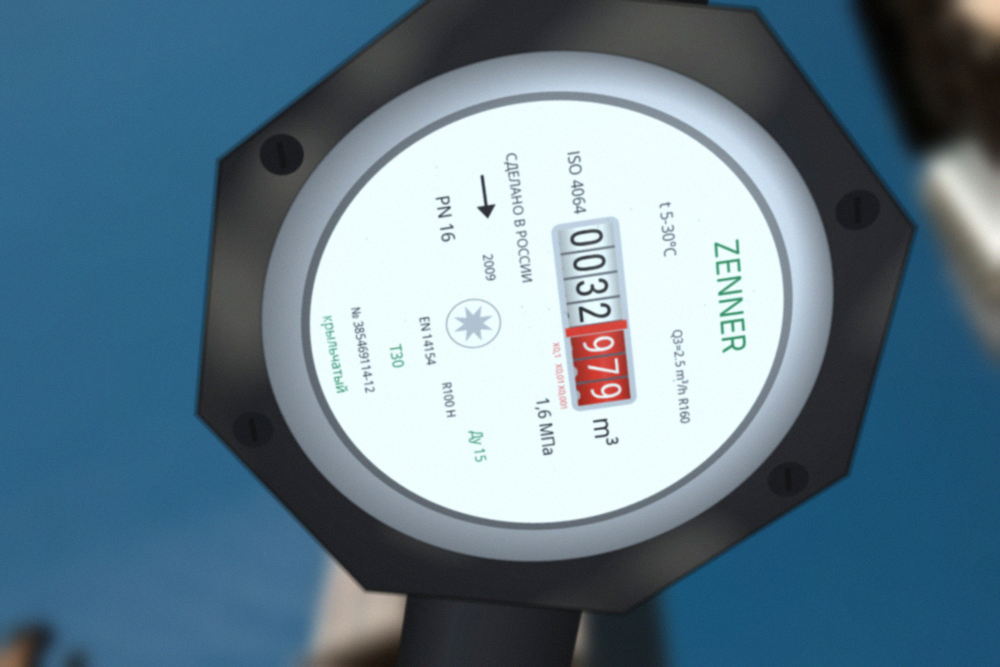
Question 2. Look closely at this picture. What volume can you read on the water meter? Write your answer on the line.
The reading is 32.979 m³
